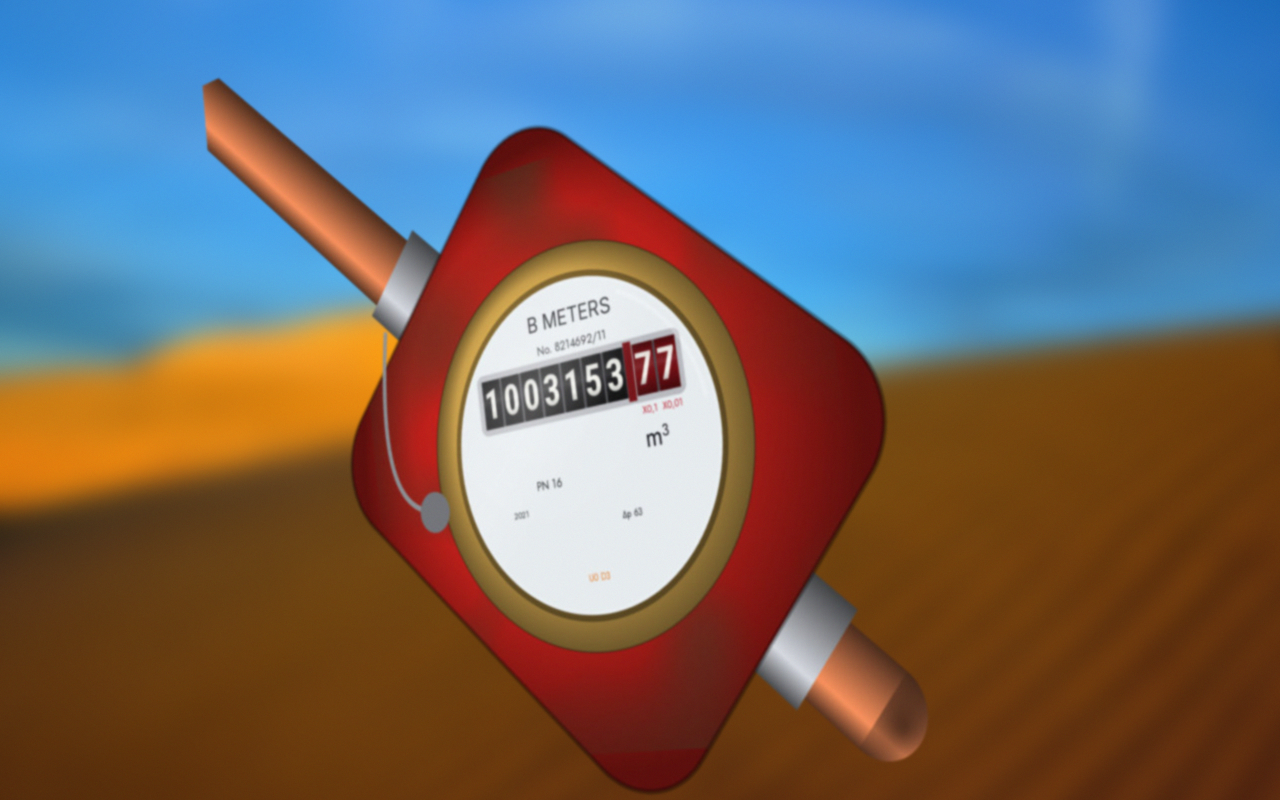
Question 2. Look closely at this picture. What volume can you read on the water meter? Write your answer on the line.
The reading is 1003153.77 m³
